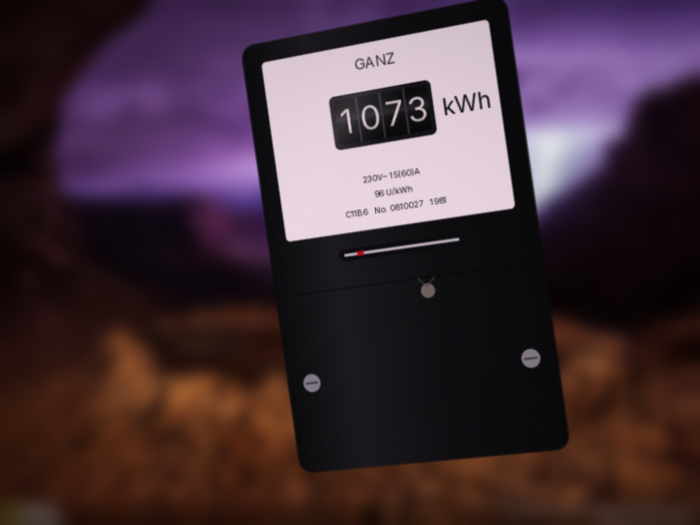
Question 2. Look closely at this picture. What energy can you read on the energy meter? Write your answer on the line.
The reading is 1073 kWh
